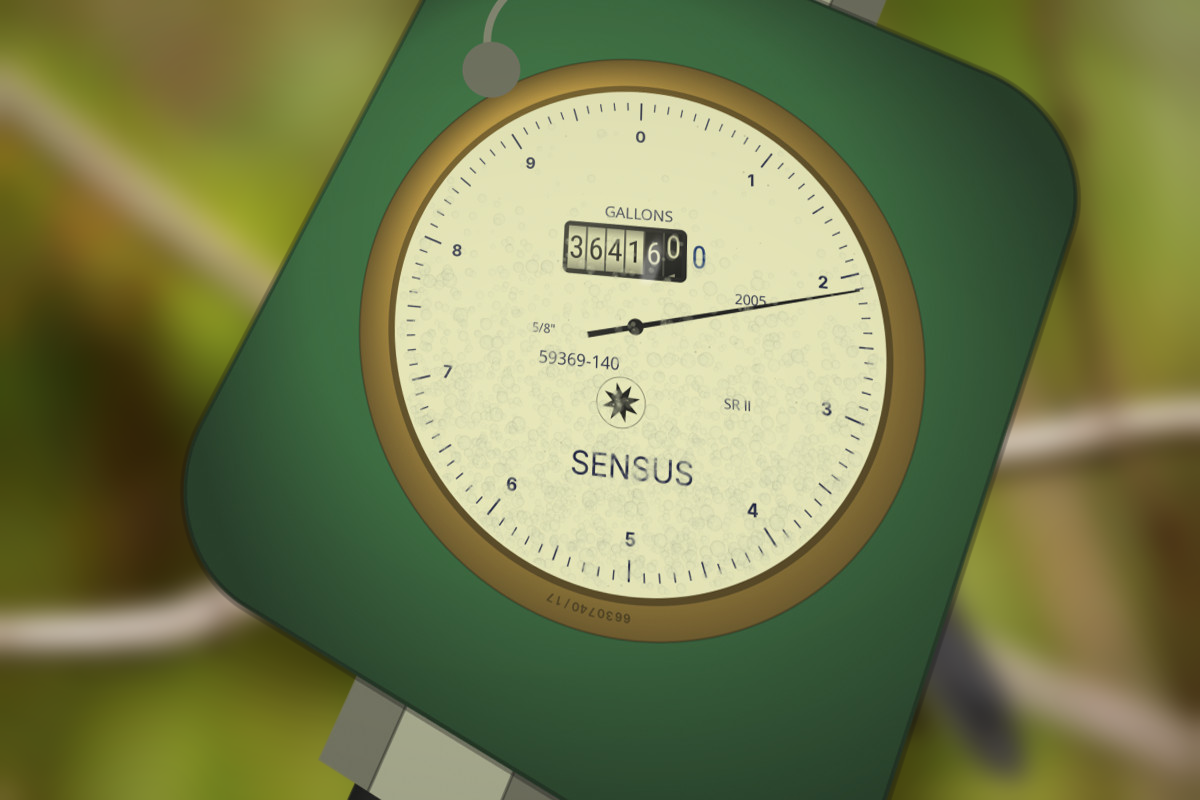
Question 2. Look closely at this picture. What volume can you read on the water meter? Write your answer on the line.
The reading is 3641602.1 gal
